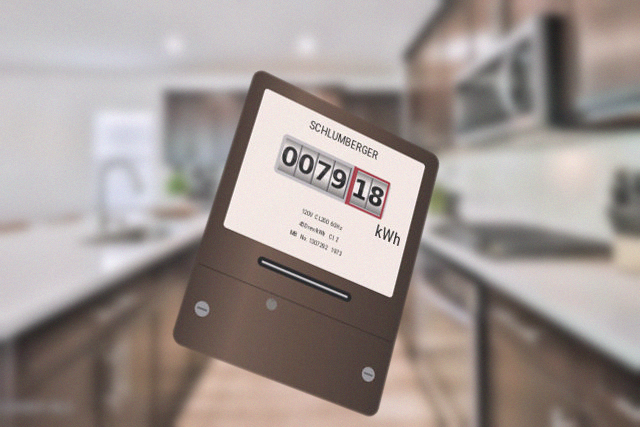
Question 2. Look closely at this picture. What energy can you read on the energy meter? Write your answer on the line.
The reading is 79.18 kWh
